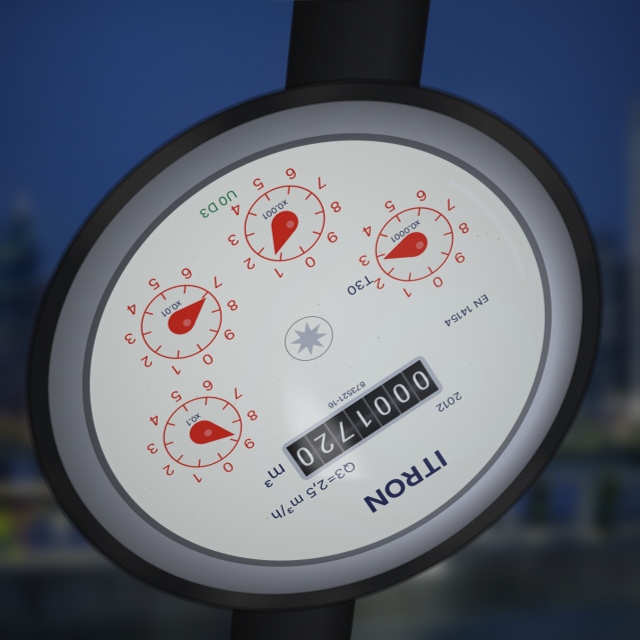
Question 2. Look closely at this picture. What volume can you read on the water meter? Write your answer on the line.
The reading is 1720.8712 m³
